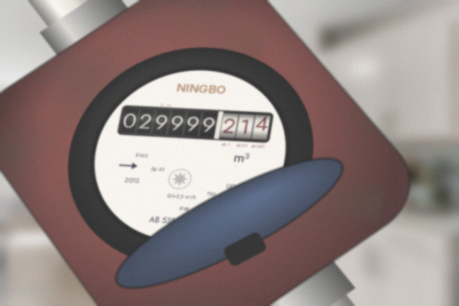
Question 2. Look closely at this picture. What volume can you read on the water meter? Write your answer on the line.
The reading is 29999.214 m³
